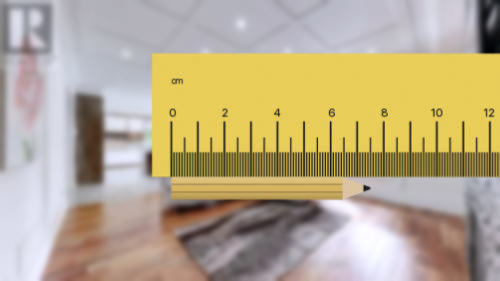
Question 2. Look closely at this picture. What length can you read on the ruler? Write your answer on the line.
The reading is 7.5 cm
